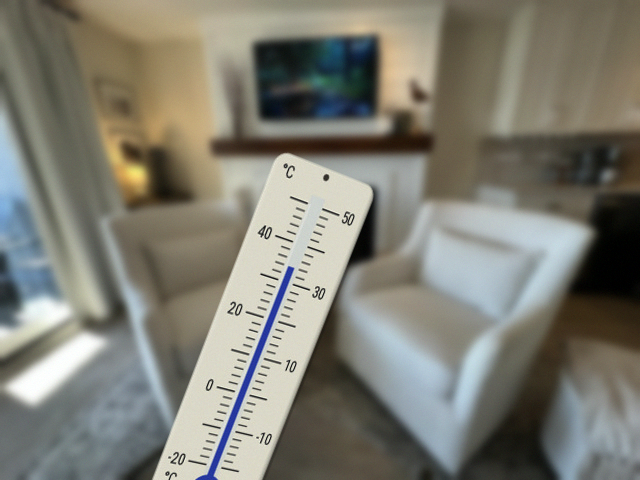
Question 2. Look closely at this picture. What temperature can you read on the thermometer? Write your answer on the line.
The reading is 34 °C
